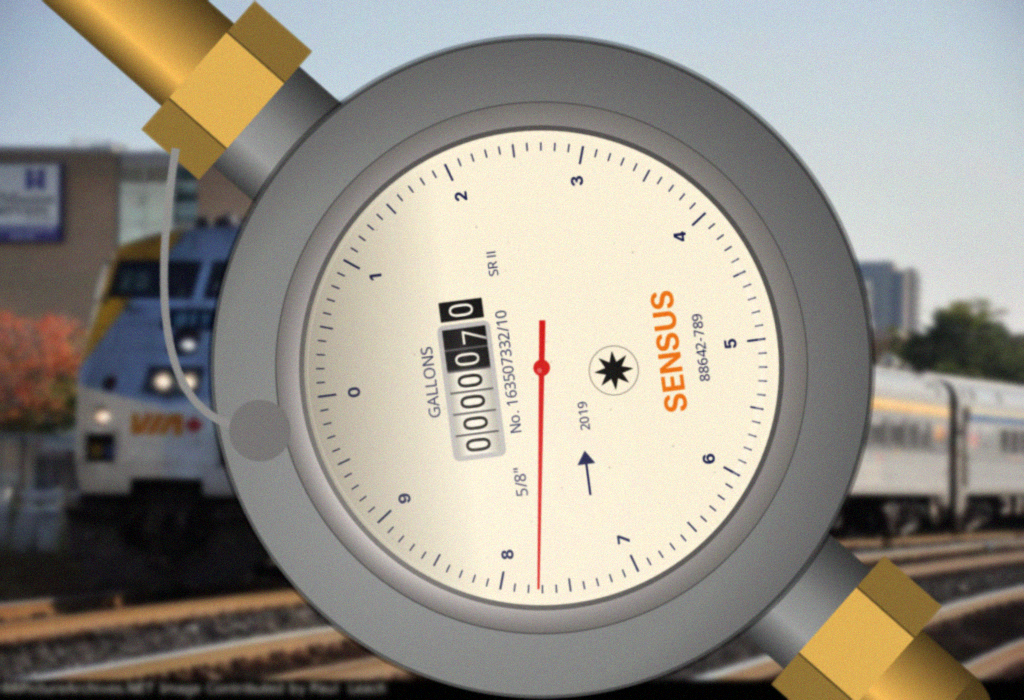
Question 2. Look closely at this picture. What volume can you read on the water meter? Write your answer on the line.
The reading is 67.7 gal
